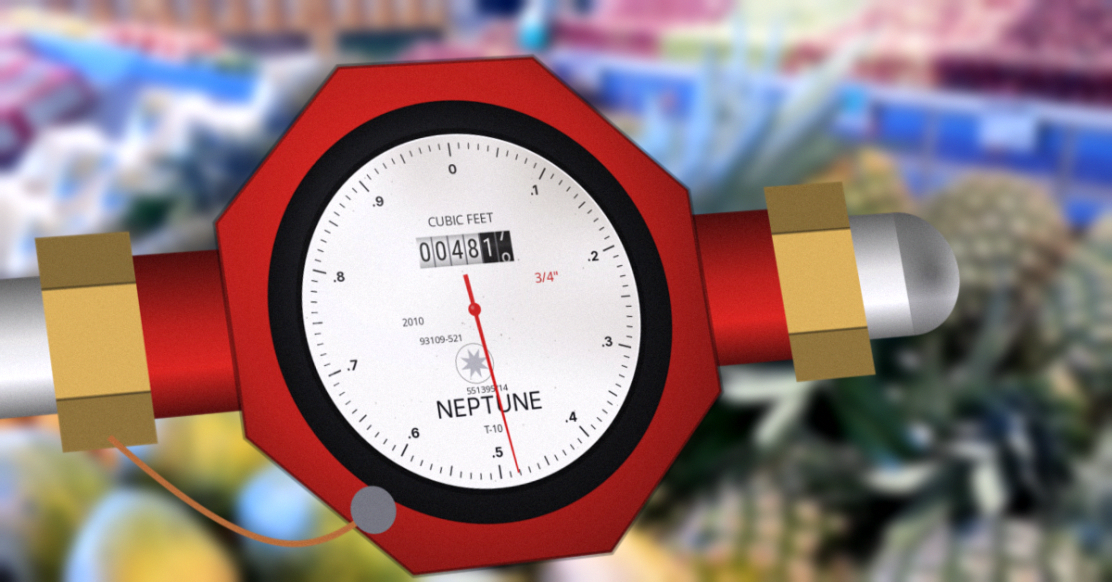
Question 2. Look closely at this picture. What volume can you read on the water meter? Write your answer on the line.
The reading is 4817.48 ft³
